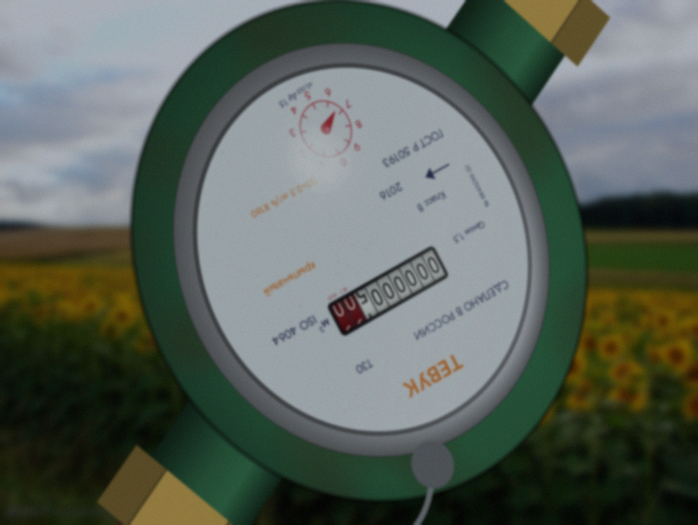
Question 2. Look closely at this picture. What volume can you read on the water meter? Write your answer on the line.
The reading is 4.996 m³
